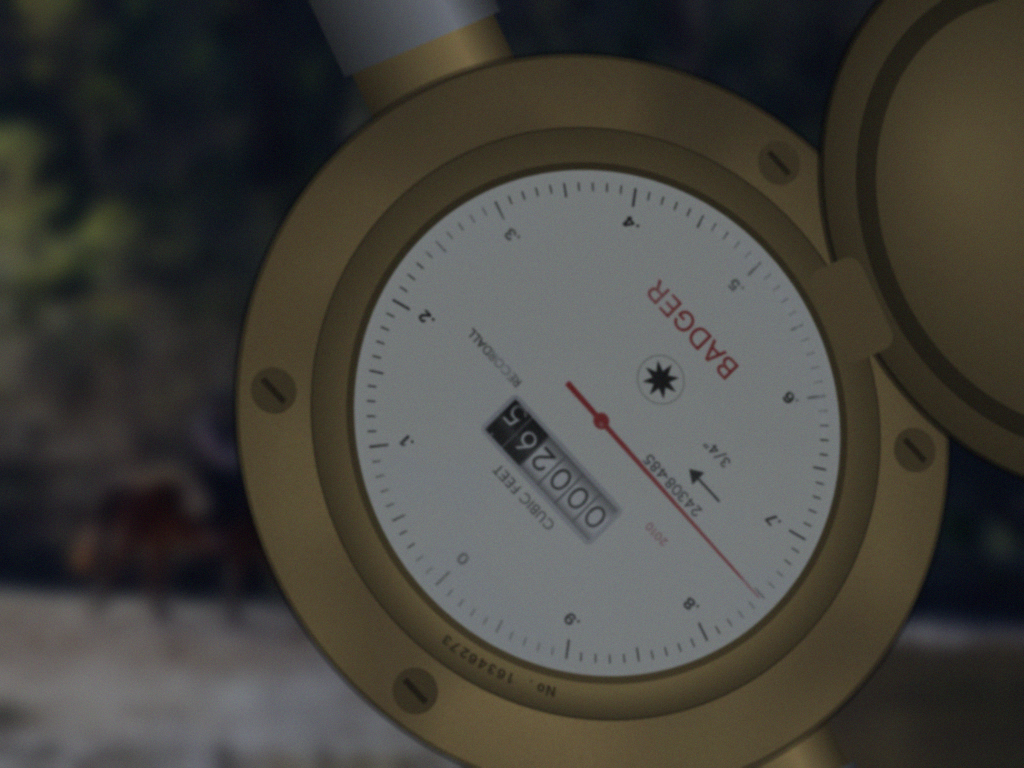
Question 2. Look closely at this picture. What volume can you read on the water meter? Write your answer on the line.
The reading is 264.75 ft³
